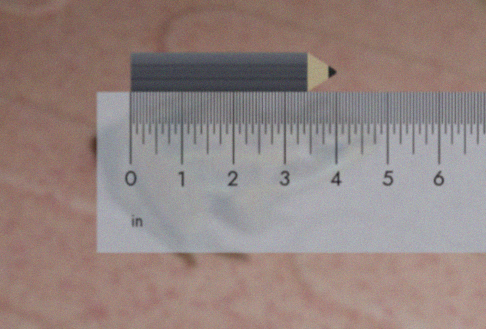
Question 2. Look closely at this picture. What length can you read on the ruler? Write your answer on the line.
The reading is 4 in
